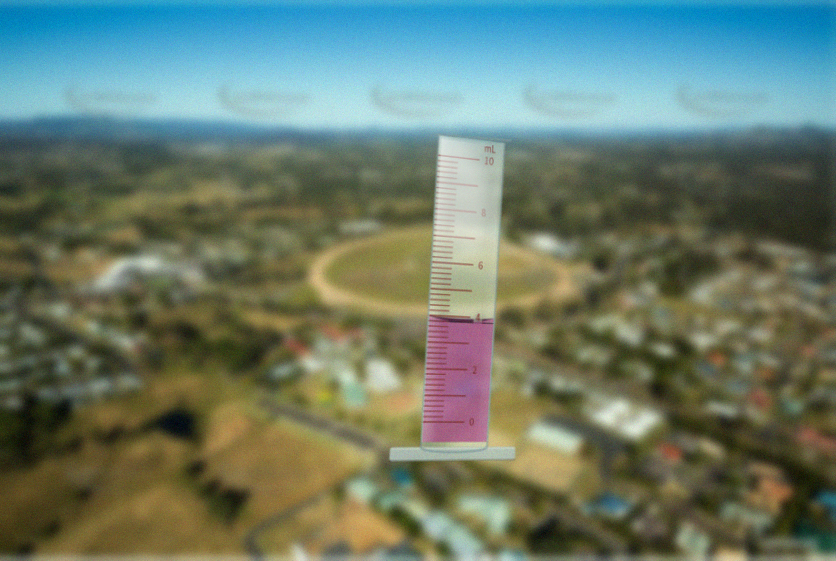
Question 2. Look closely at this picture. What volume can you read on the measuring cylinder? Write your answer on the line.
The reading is 3.8 mL
